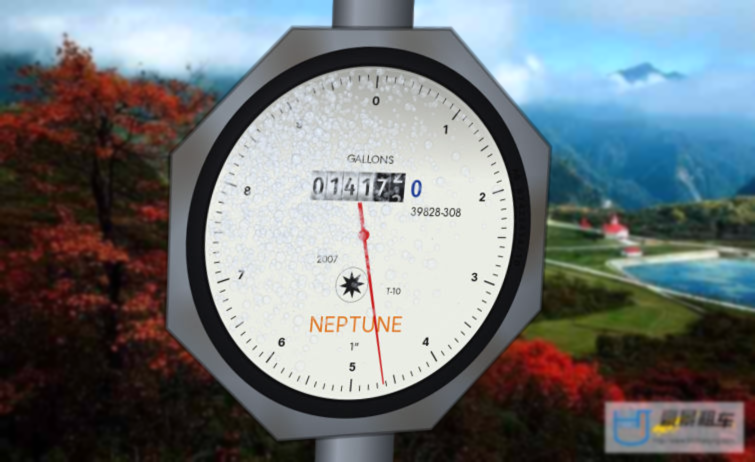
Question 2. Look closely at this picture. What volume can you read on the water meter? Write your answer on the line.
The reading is 141724.6 gal
